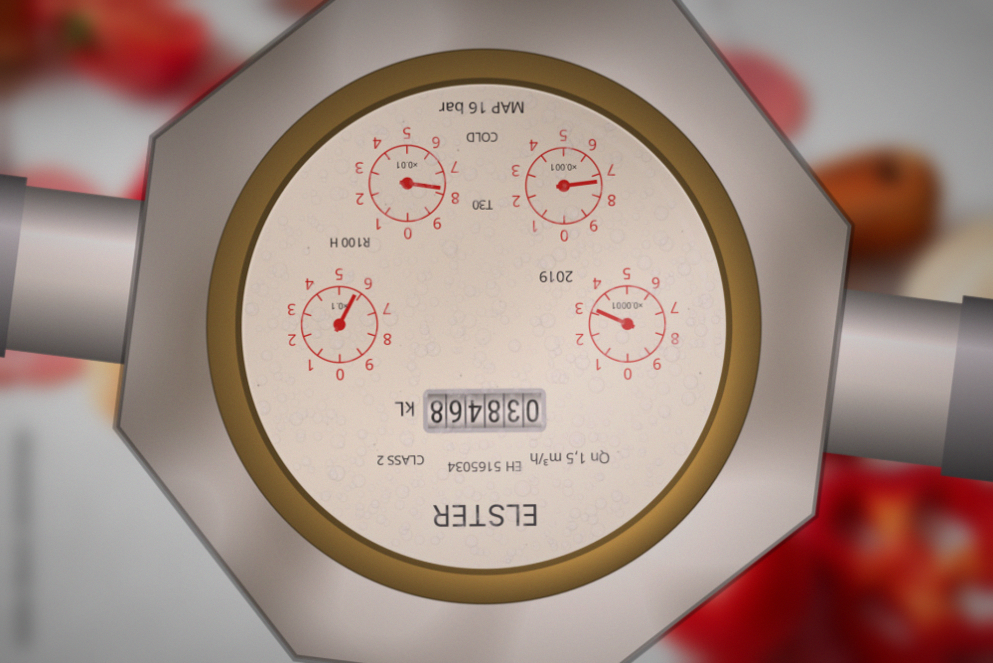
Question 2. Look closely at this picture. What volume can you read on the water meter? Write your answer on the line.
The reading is 38468.5773 kL
